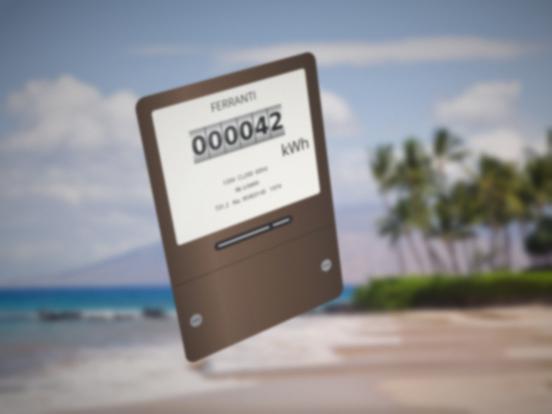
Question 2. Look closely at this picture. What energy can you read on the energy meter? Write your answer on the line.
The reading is 42 kWh
